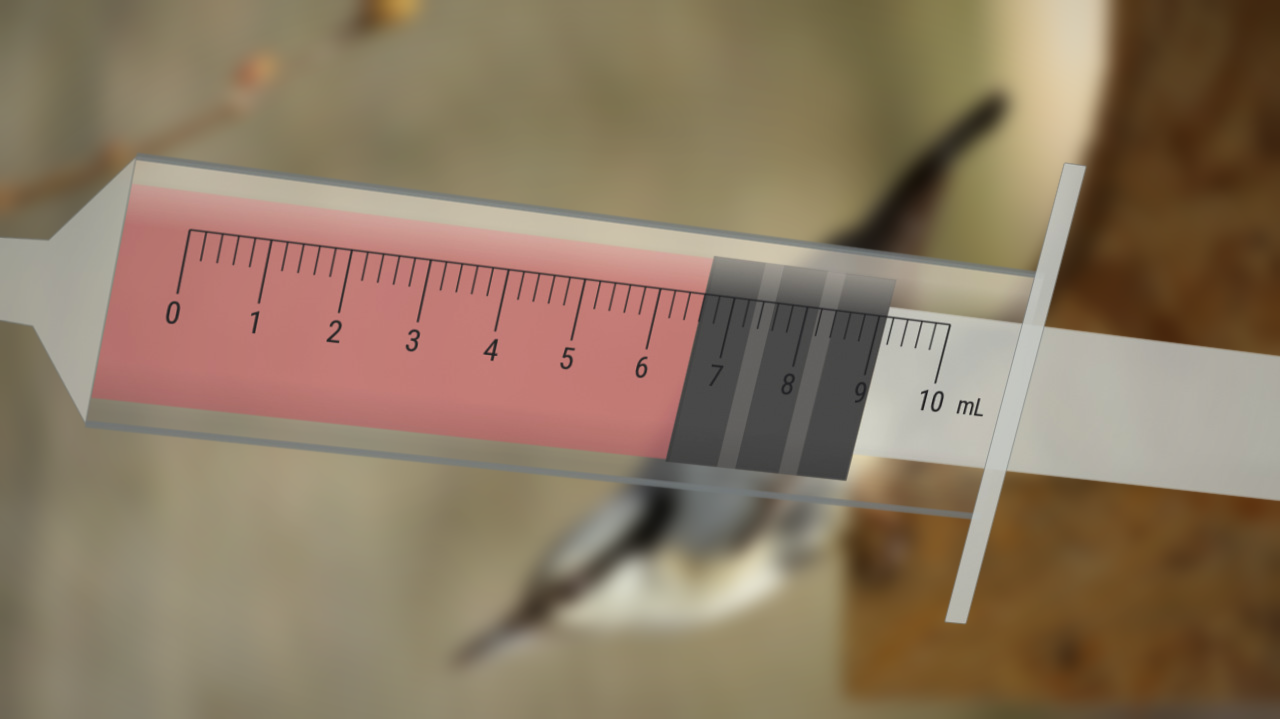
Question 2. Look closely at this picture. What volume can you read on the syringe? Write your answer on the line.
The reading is 6.6 mL
